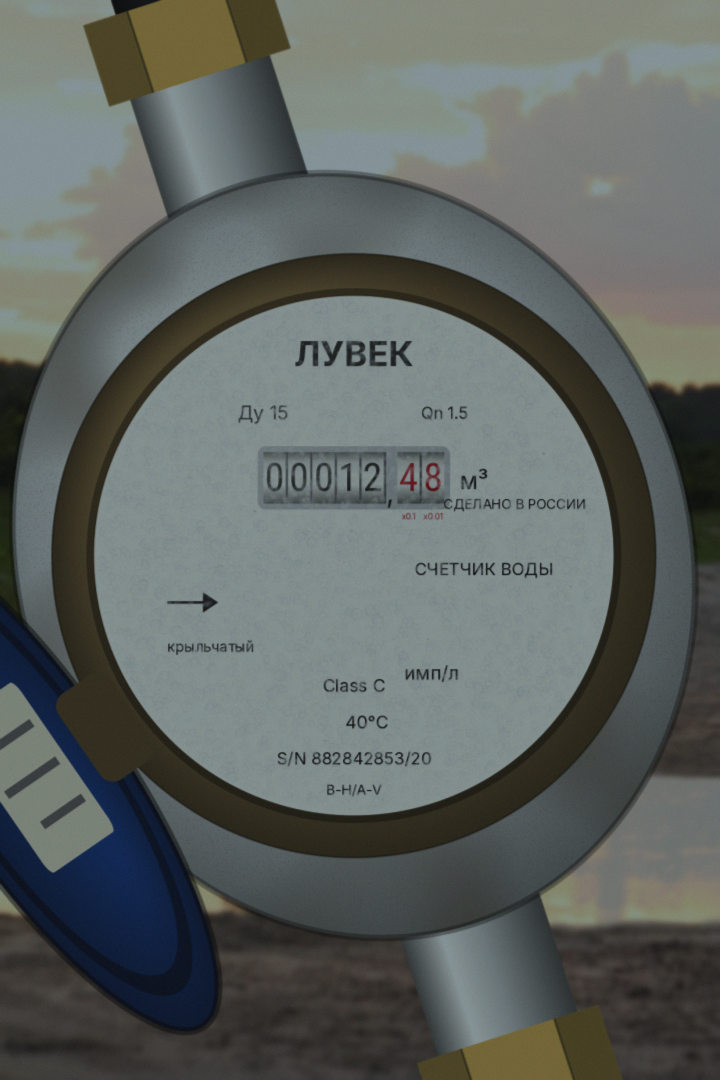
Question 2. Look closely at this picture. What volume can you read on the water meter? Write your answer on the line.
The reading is 12.48 m³
